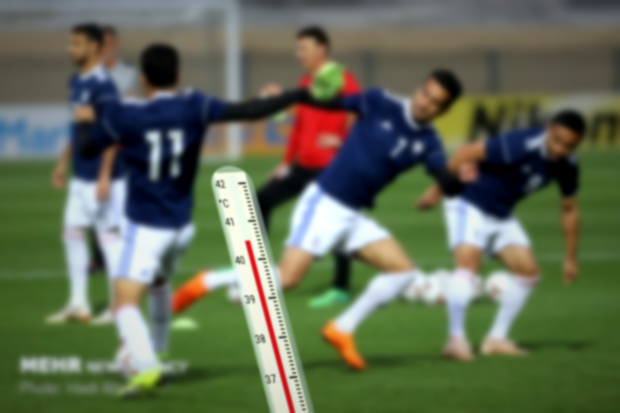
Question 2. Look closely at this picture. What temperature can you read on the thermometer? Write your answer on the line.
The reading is 40.5 °C
